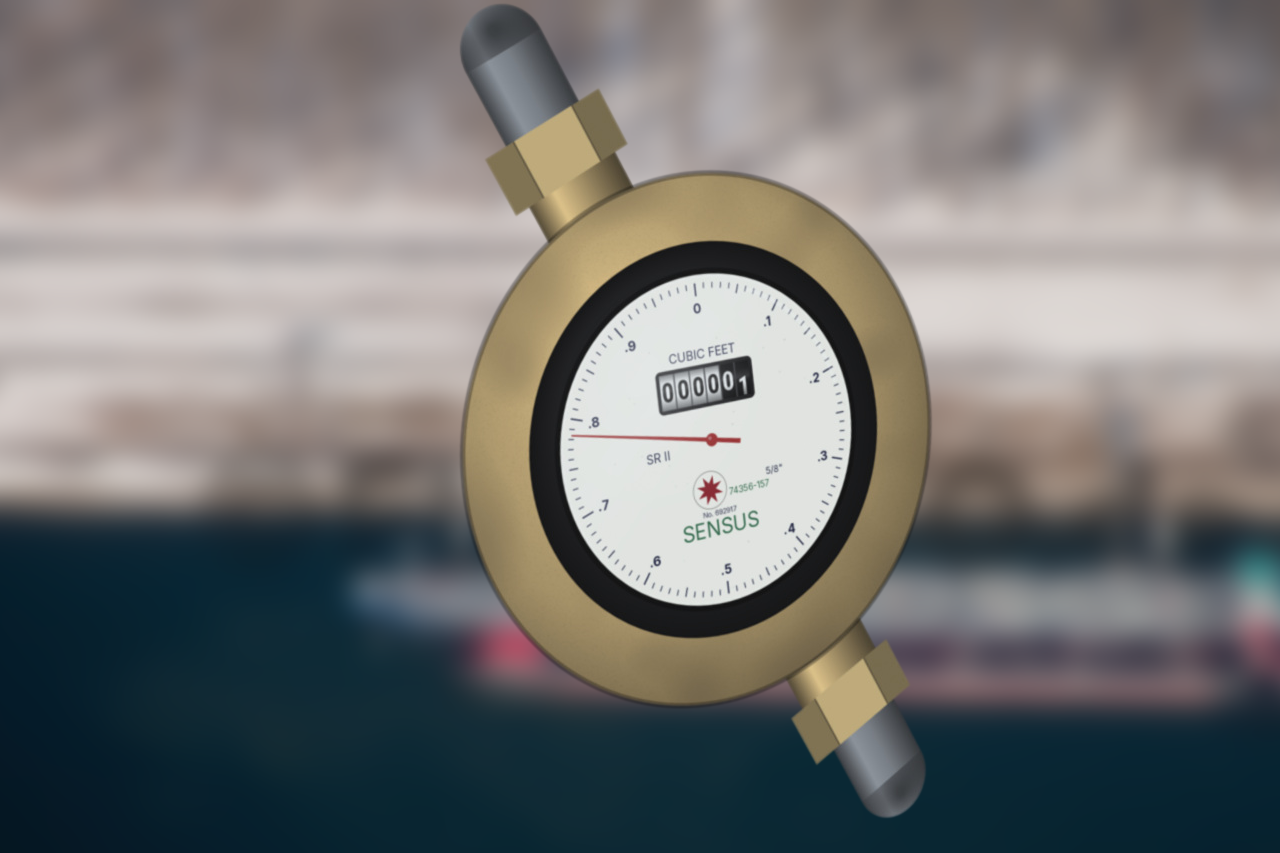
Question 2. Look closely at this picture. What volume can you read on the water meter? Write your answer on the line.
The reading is 0.78 ft³
